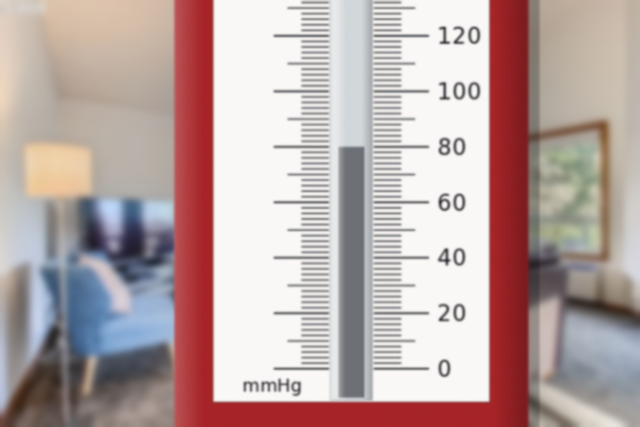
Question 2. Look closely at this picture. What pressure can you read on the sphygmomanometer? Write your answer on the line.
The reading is 80 mmHg
